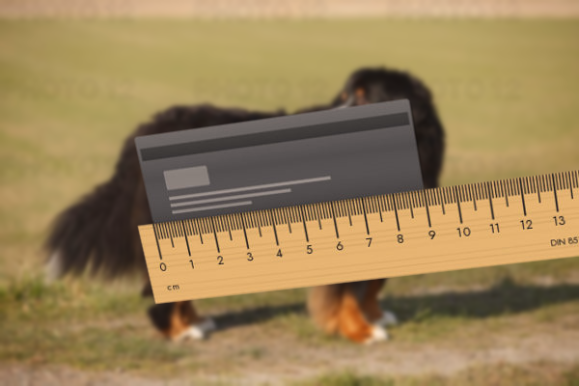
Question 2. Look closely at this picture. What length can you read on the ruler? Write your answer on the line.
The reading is 9 cm
